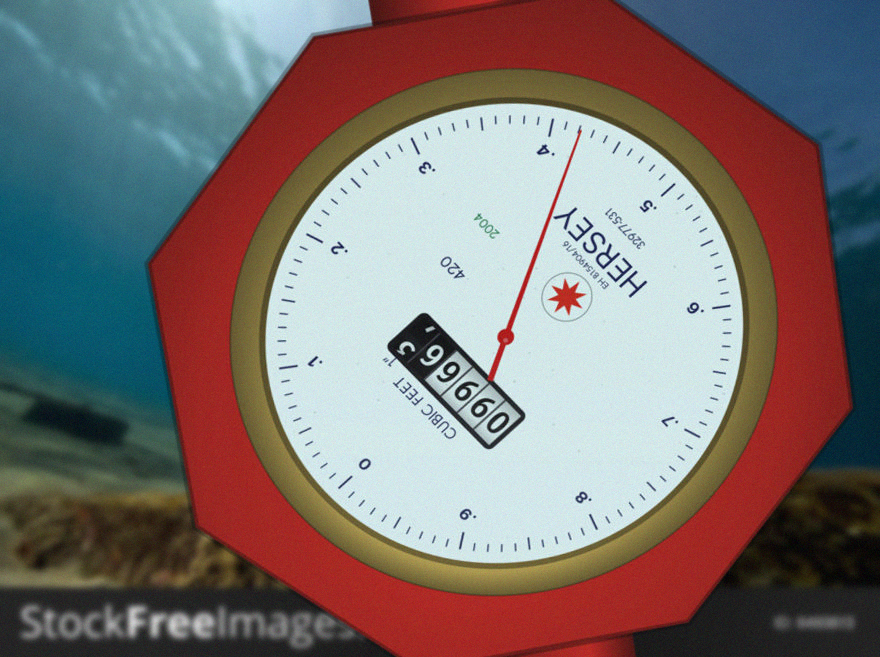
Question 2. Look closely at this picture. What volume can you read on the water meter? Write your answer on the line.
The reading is 99663.42 ft³
